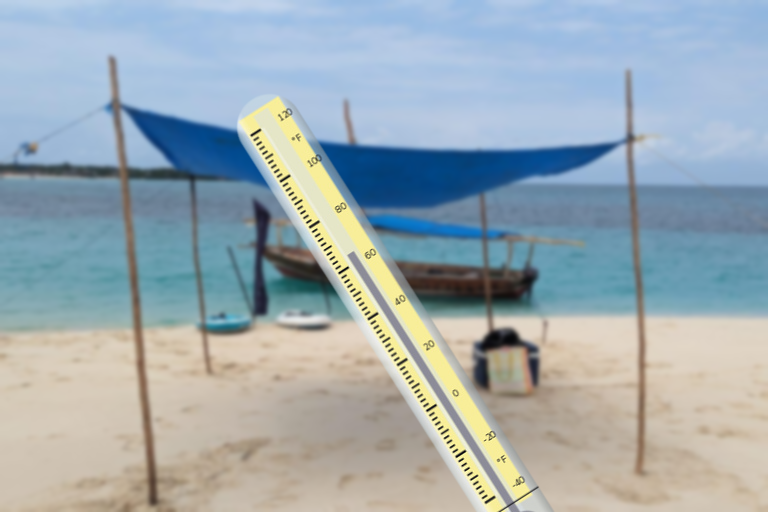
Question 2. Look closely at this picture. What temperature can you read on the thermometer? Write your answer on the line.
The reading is 64 °F
